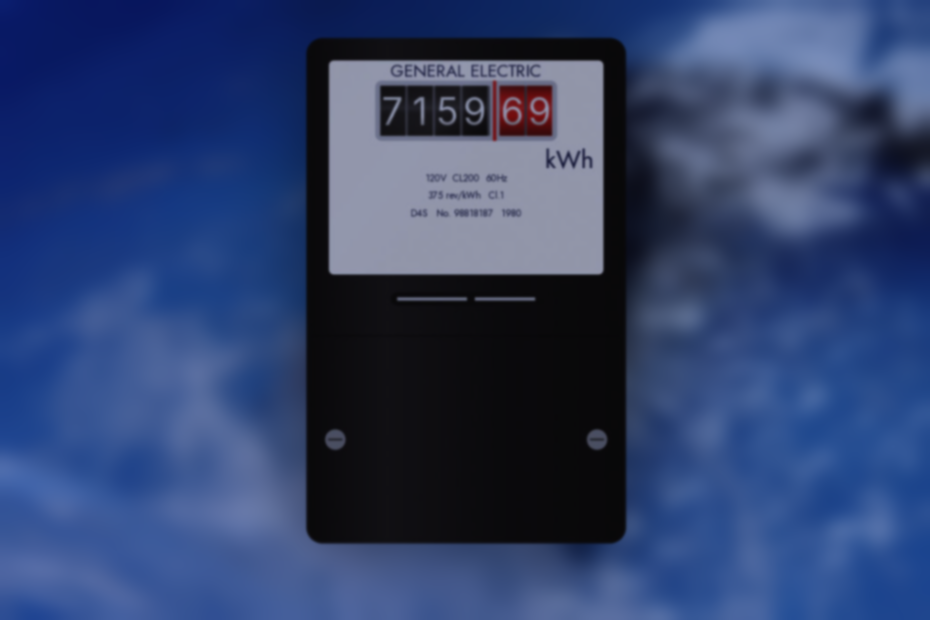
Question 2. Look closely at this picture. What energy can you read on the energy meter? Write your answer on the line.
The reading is 7159.69 kWh
